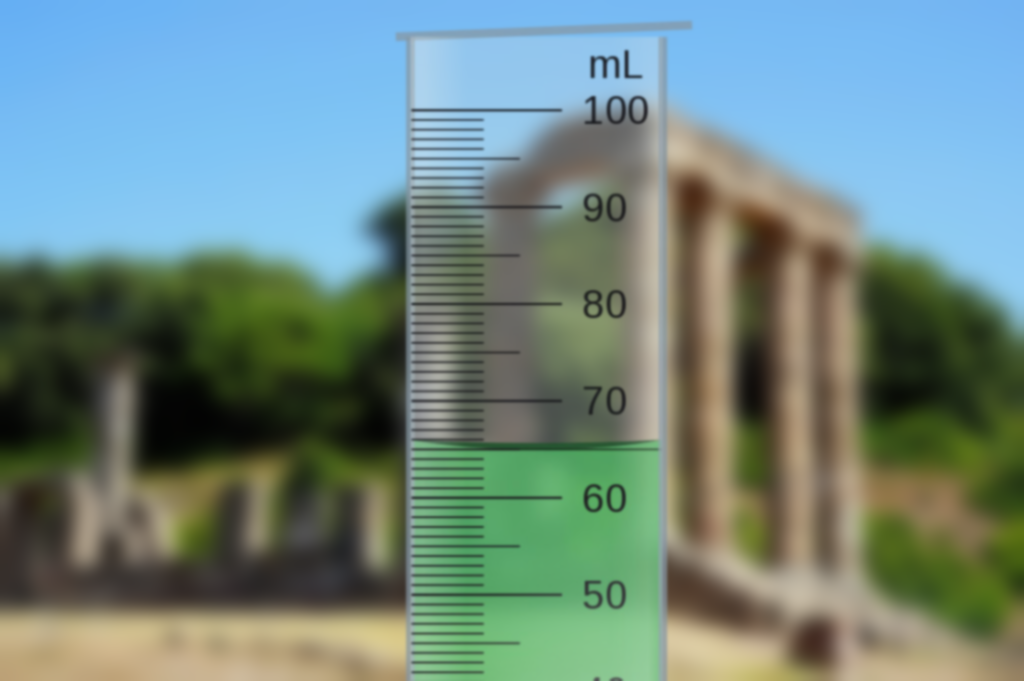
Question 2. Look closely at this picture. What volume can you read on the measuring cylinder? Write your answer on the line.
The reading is 65 mL
